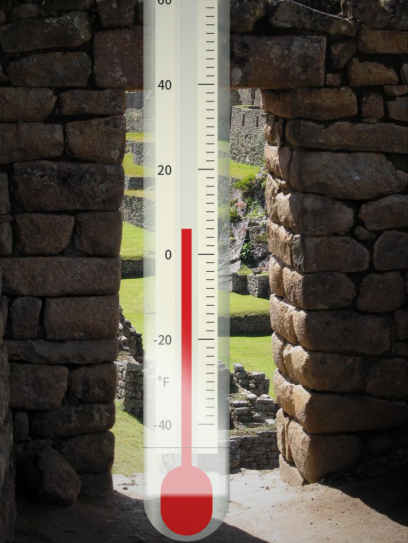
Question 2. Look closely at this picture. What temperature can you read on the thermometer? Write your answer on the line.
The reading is 6 °F
